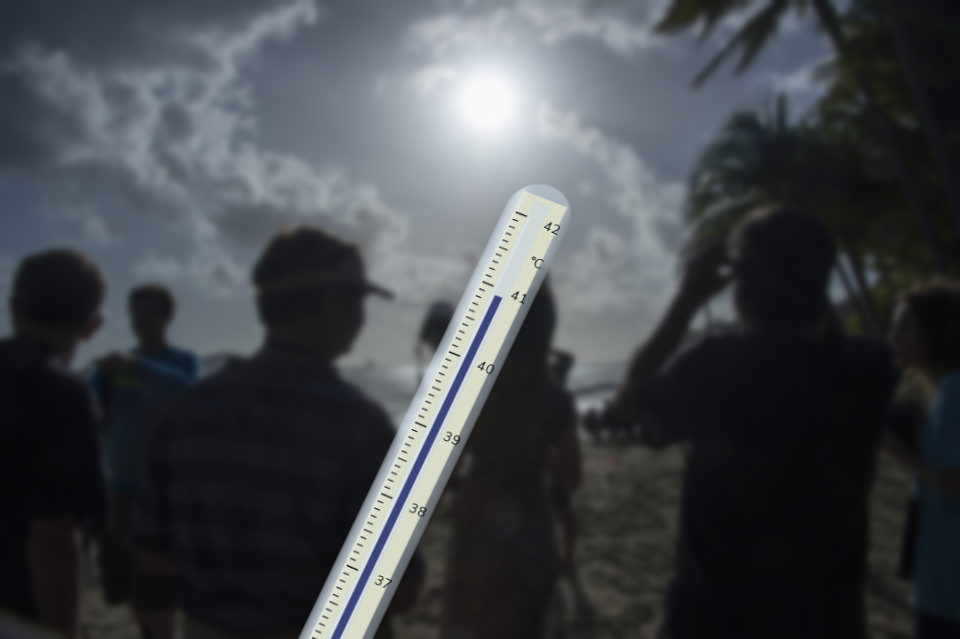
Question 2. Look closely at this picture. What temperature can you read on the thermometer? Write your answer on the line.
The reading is 40.9 °C
